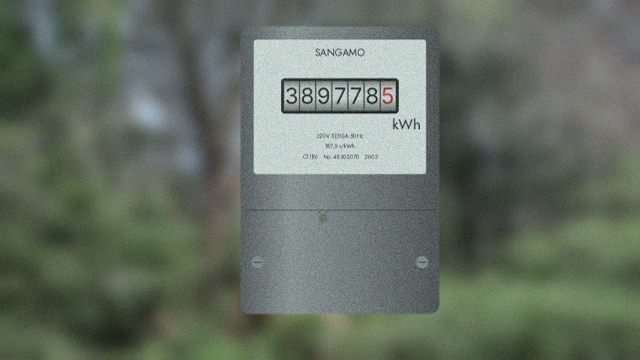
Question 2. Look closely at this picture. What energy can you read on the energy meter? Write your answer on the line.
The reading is 389778.5 kWh
